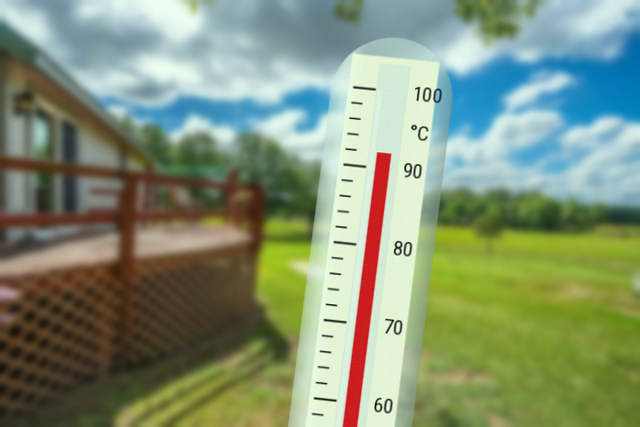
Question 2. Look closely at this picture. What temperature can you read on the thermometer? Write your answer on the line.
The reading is 92 °C
